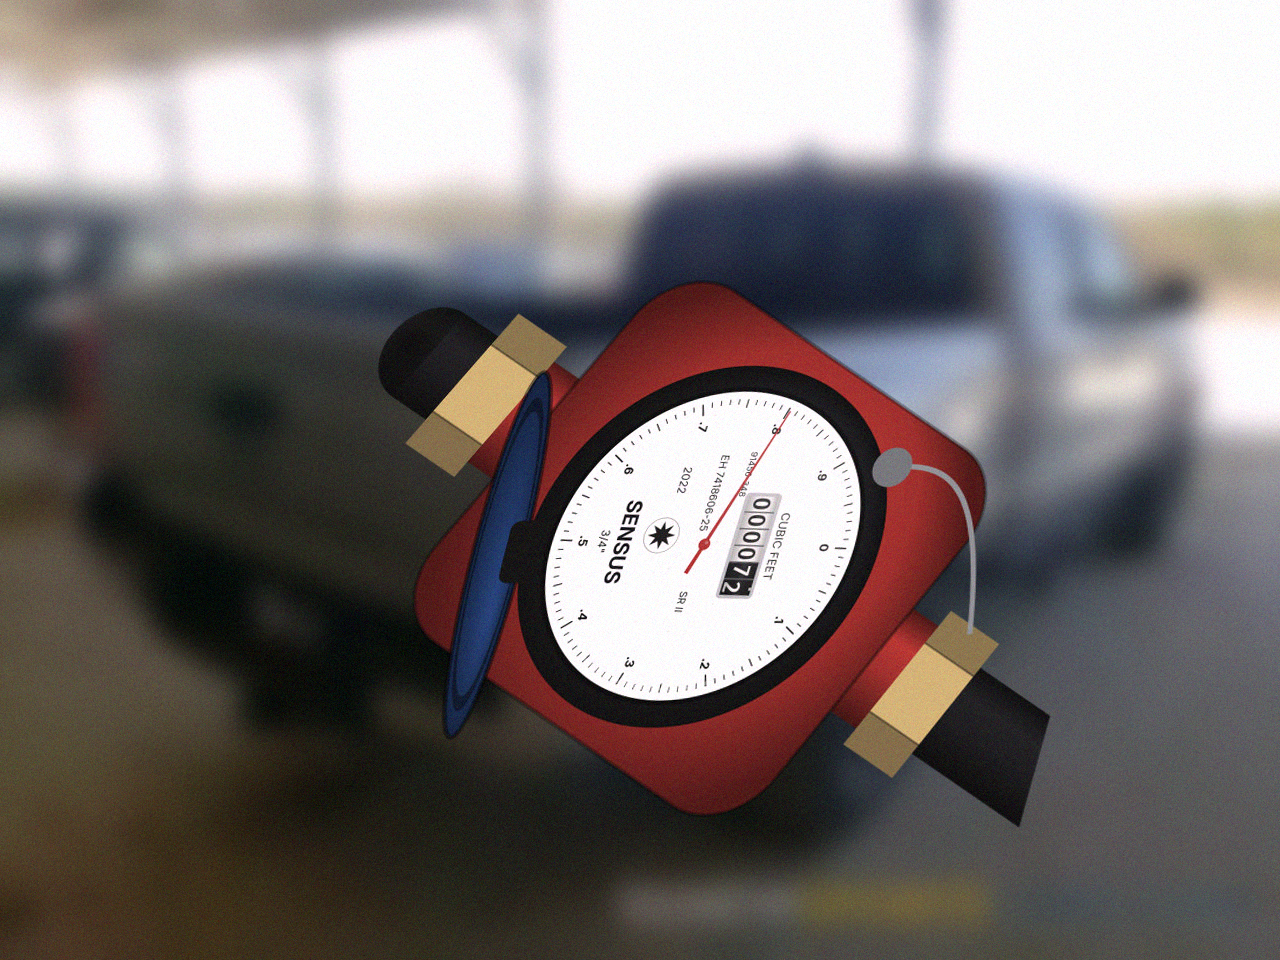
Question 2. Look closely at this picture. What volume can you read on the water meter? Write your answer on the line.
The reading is 71.80 ft³
